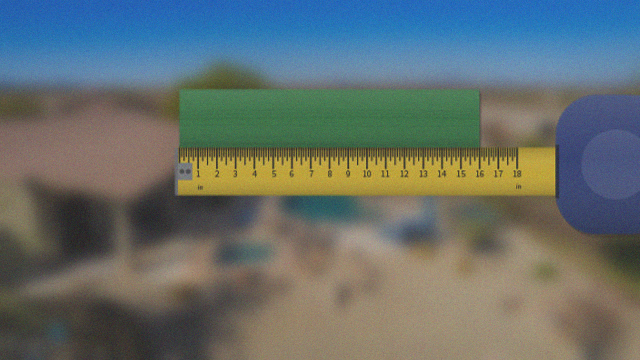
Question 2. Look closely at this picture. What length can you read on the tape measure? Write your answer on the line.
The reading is 16 in
